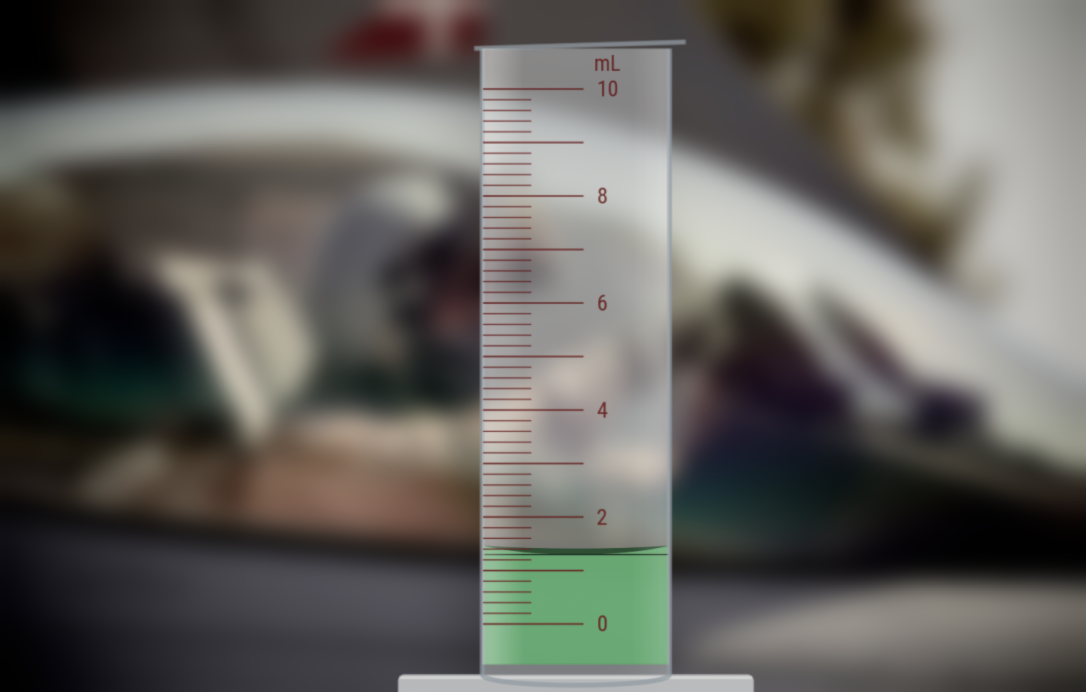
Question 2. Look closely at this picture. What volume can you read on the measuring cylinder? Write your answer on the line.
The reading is 1.3 mL
